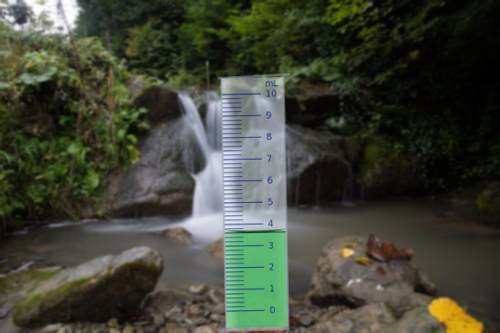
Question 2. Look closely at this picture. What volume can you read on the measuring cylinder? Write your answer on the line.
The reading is 3.6 mL
